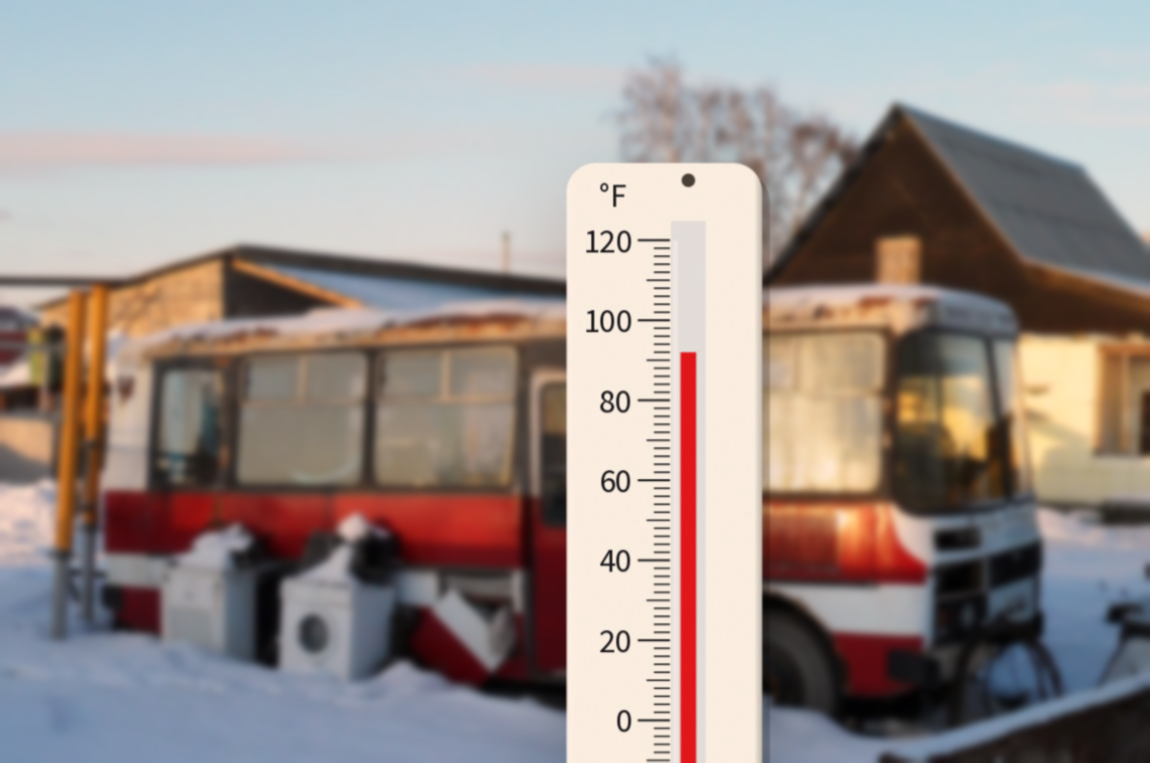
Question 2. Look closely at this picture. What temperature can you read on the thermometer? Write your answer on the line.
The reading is 92 °F
